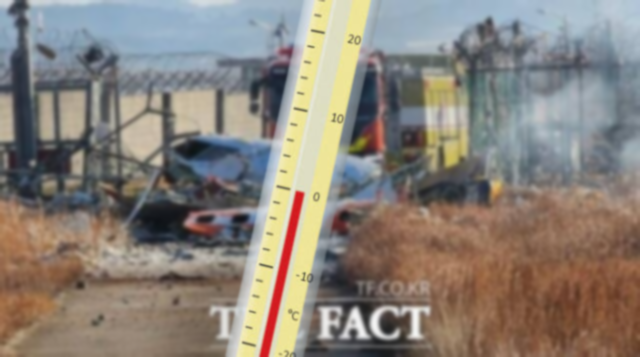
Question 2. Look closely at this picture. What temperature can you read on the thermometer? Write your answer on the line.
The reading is 0 °C
